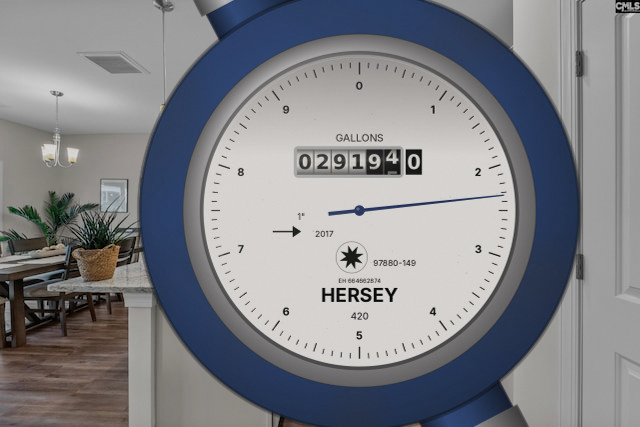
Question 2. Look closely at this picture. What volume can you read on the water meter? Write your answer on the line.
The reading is 291942.3 gal
